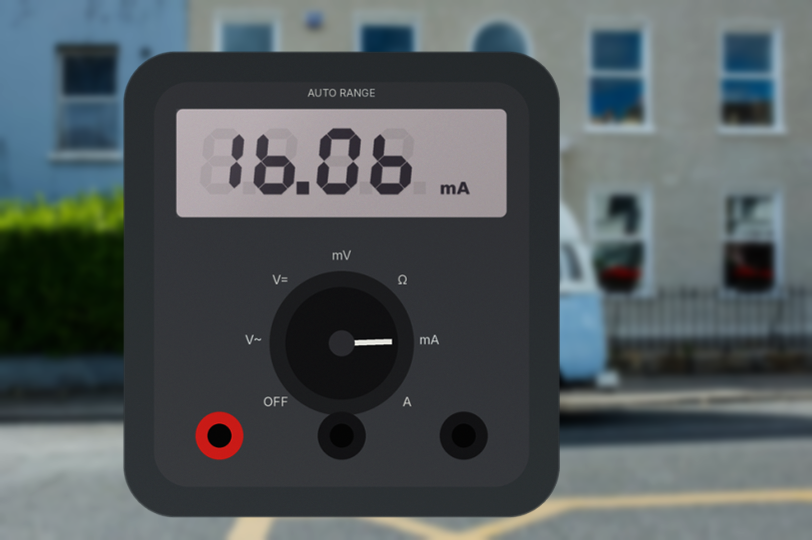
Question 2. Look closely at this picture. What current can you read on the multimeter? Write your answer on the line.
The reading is 16.06 mA
